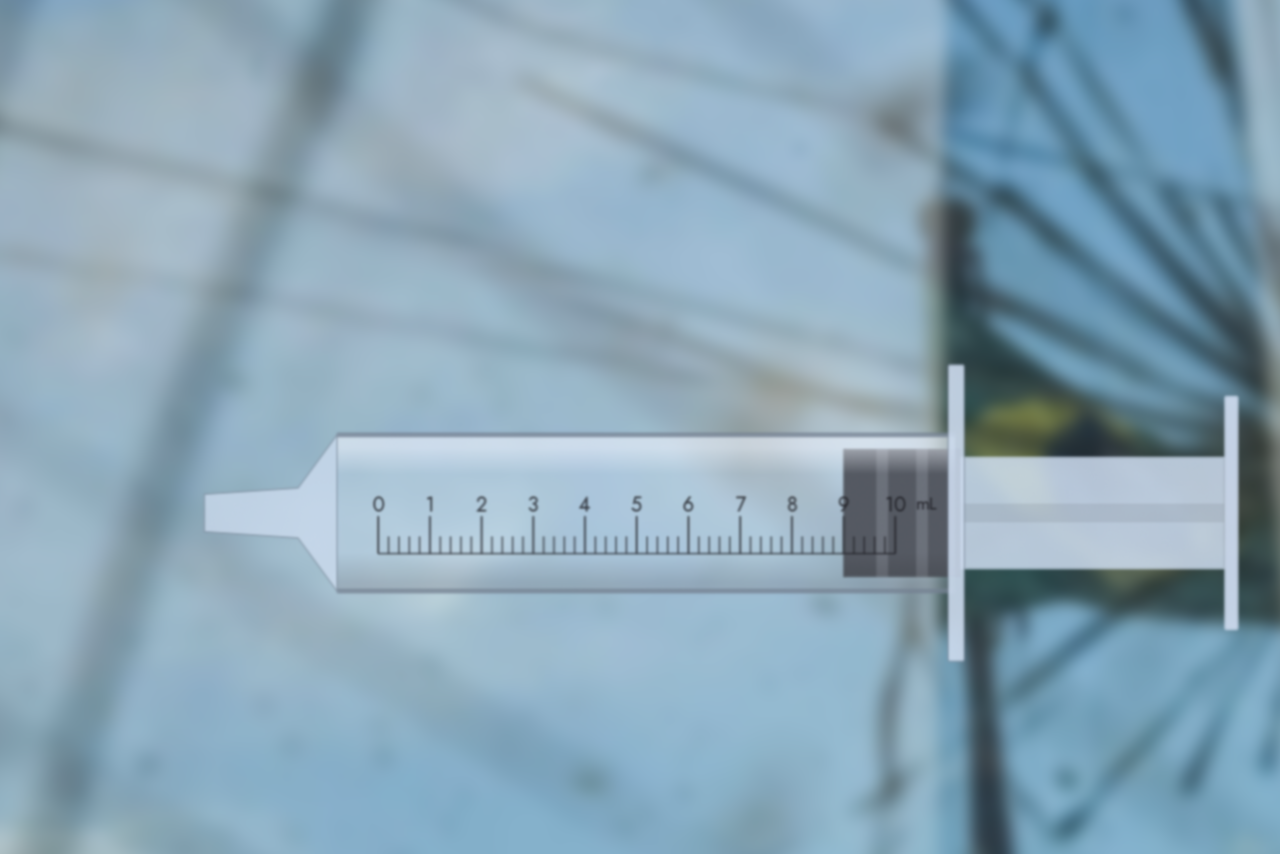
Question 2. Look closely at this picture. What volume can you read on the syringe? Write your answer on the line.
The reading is 9 mL
